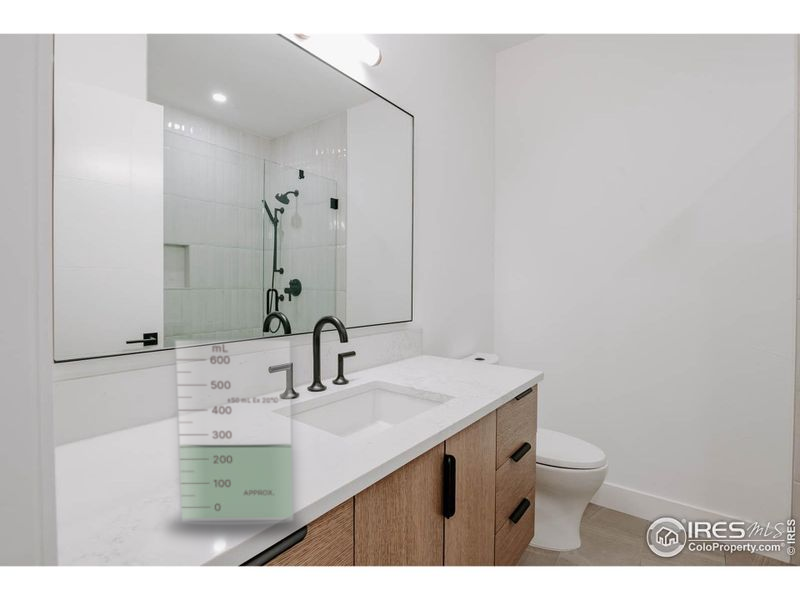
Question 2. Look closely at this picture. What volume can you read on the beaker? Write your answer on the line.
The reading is 250 mL
